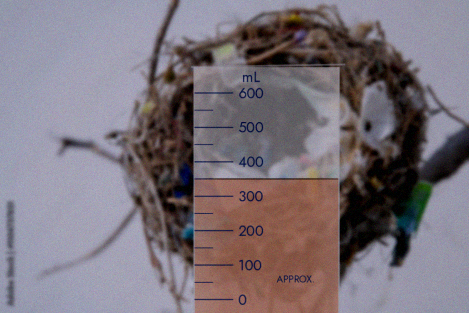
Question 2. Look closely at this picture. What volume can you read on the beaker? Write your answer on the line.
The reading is 350 mL
